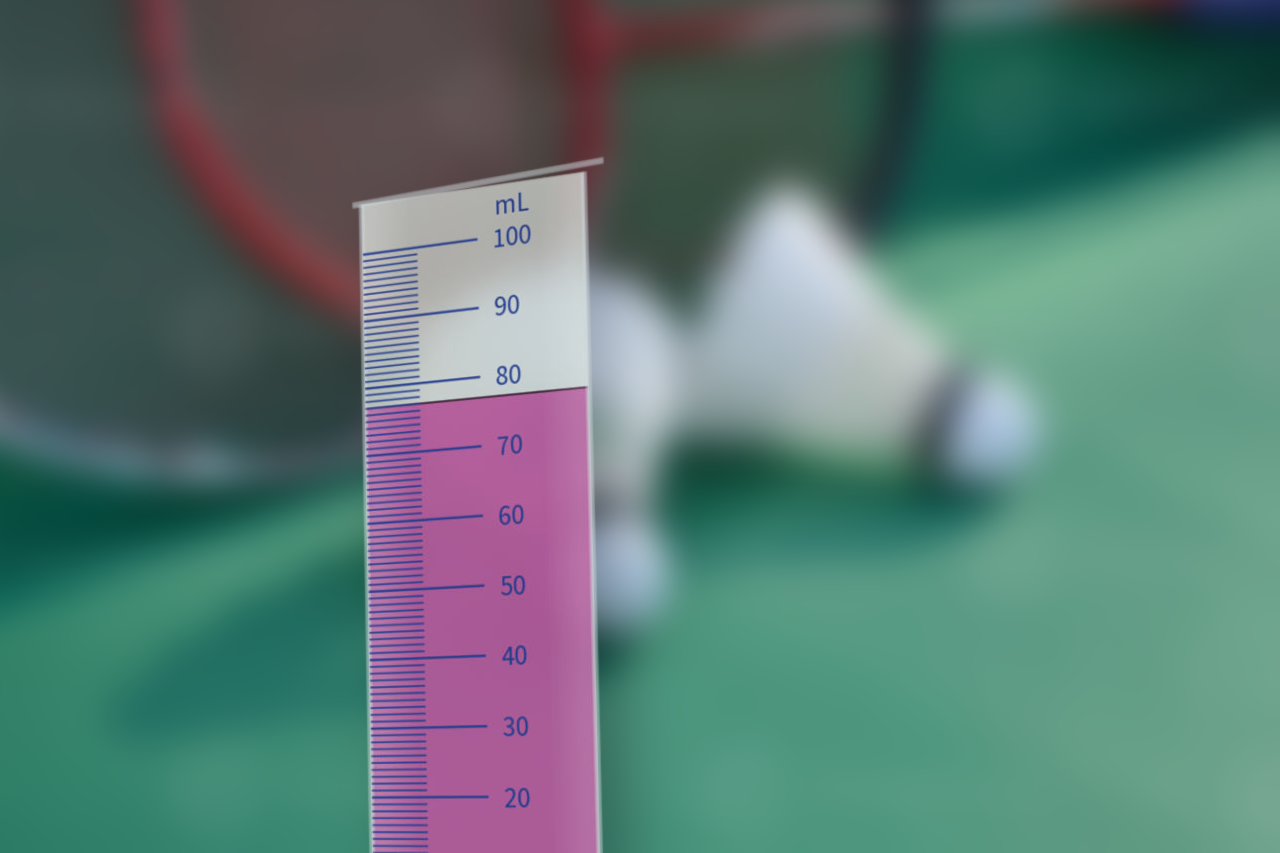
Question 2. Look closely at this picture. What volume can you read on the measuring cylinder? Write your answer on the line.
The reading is 77 mL
